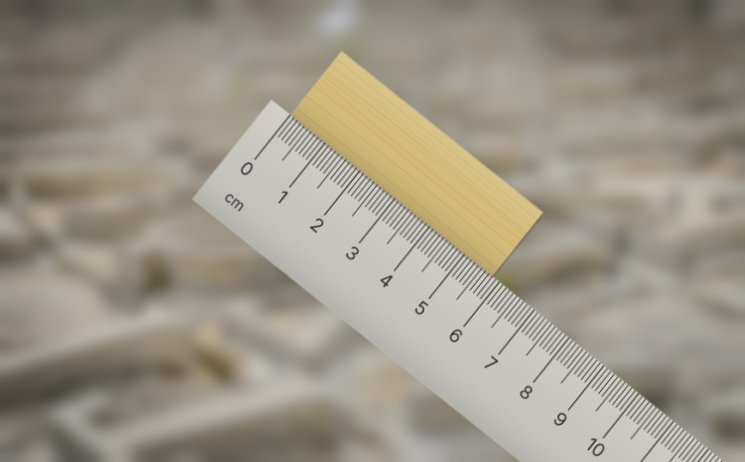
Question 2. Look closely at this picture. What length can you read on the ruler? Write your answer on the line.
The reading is 5.8 cm
